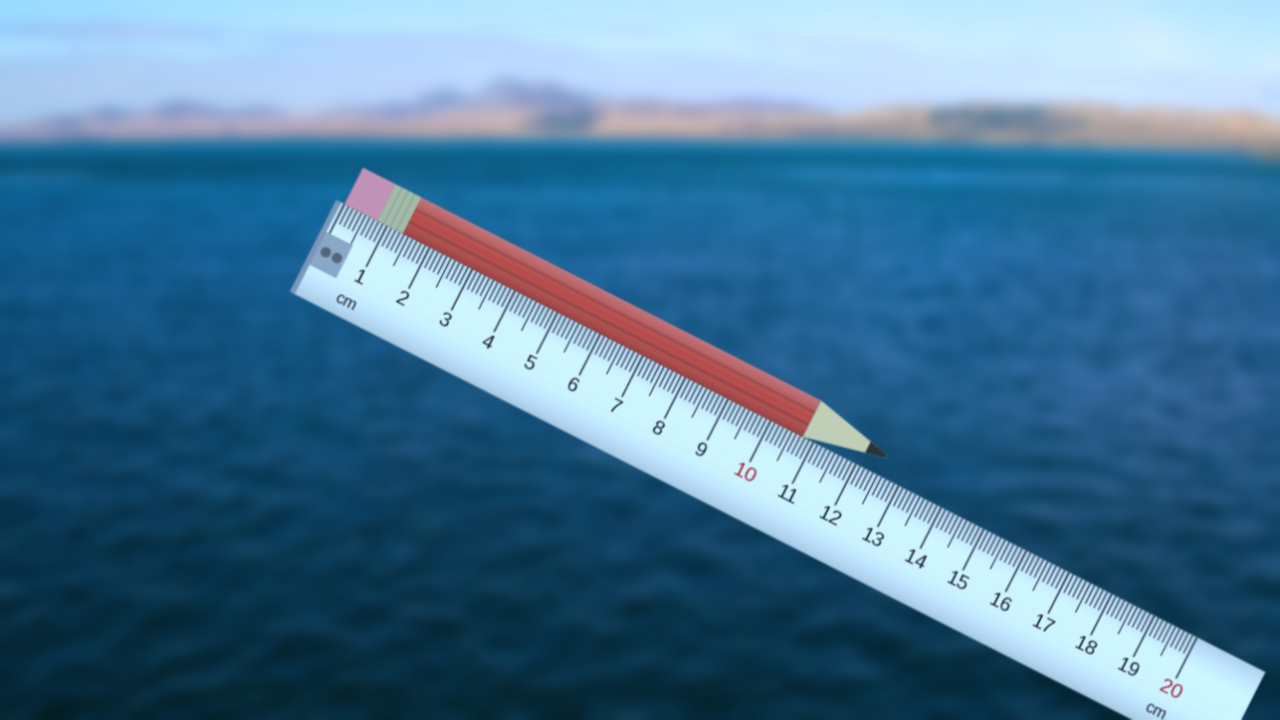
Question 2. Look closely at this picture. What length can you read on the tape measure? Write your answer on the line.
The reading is 12.5 cm
